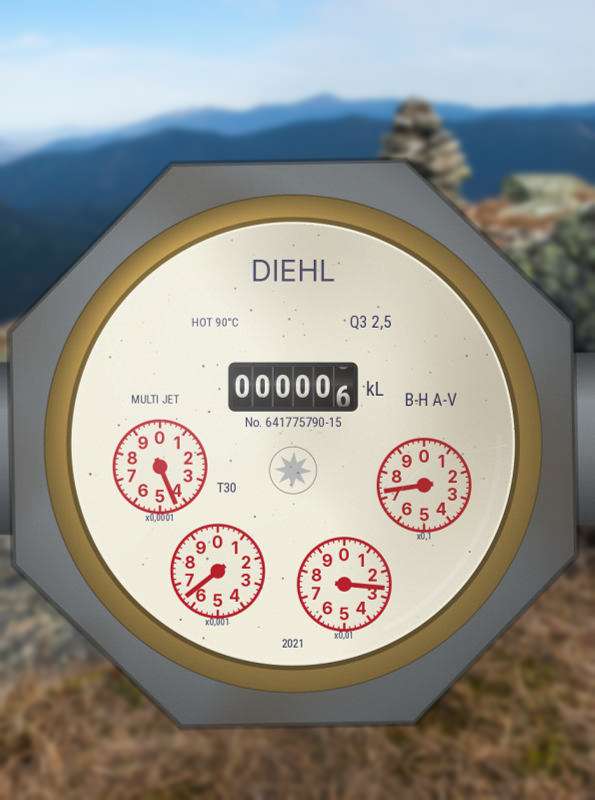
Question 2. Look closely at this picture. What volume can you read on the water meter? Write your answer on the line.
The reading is 5.7264 kL
